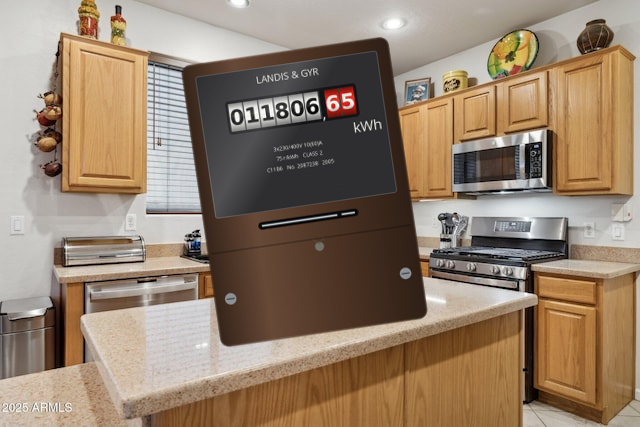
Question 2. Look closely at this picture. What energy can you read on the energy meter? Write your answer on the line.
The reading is 11806.65 kWh
